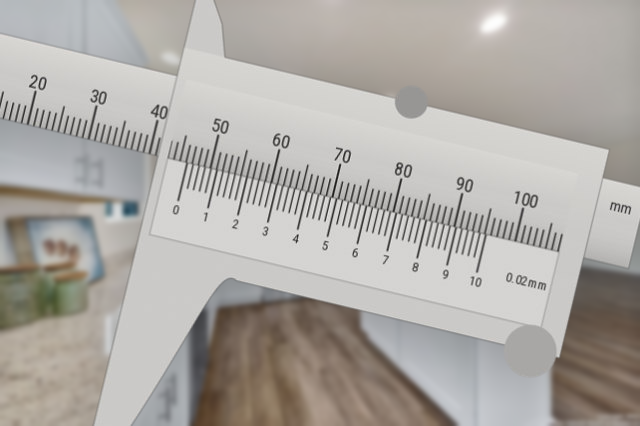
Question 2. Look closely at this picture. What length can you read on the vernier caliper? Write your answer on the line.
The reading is 46.2 mm
